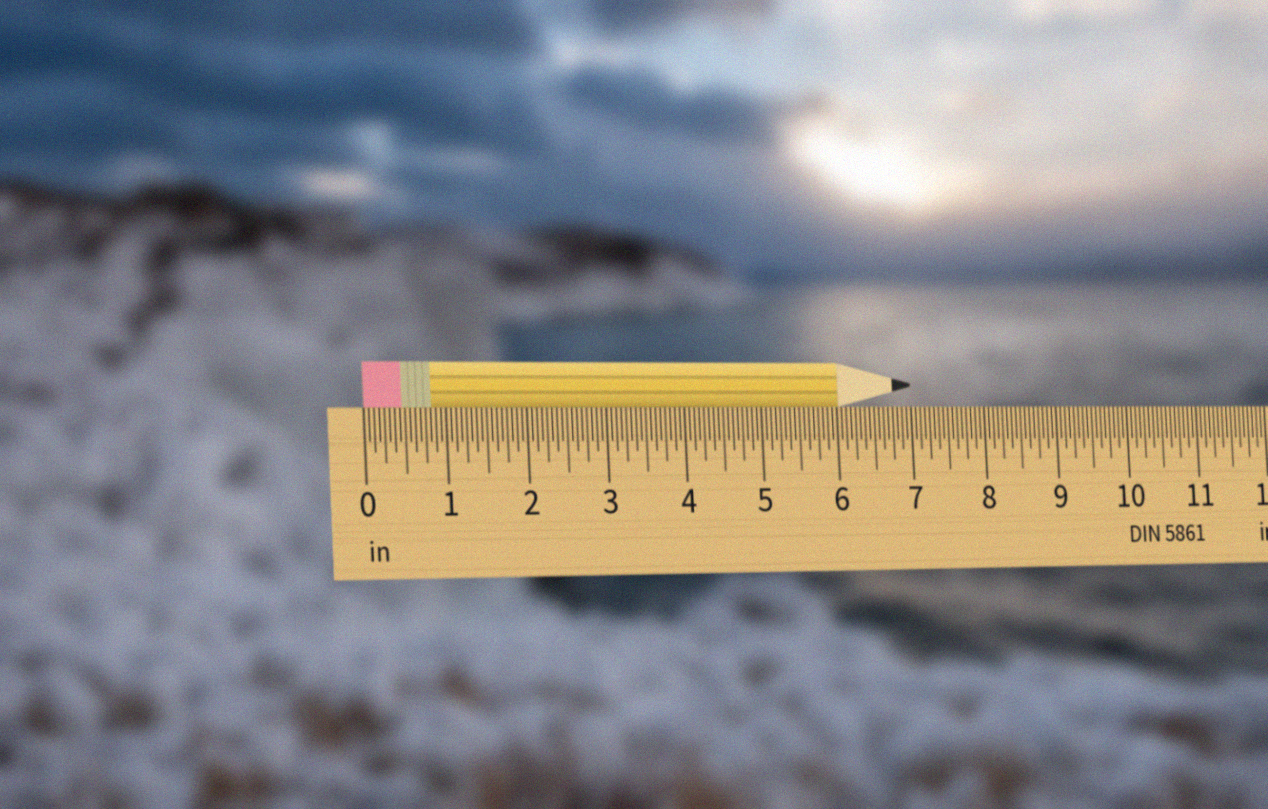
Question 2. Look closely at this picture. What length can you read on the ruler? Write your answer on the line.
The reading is 7 in
